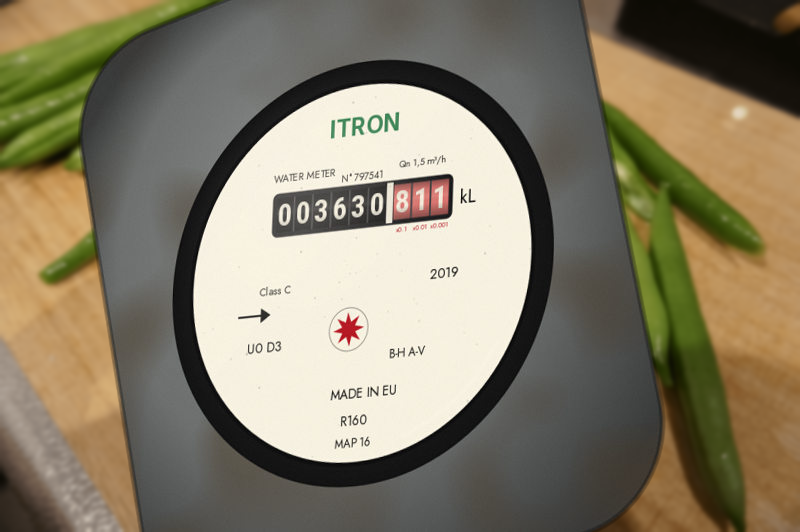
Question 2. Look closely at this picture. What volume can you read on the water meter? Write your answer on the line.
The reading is 3630.811 kL
